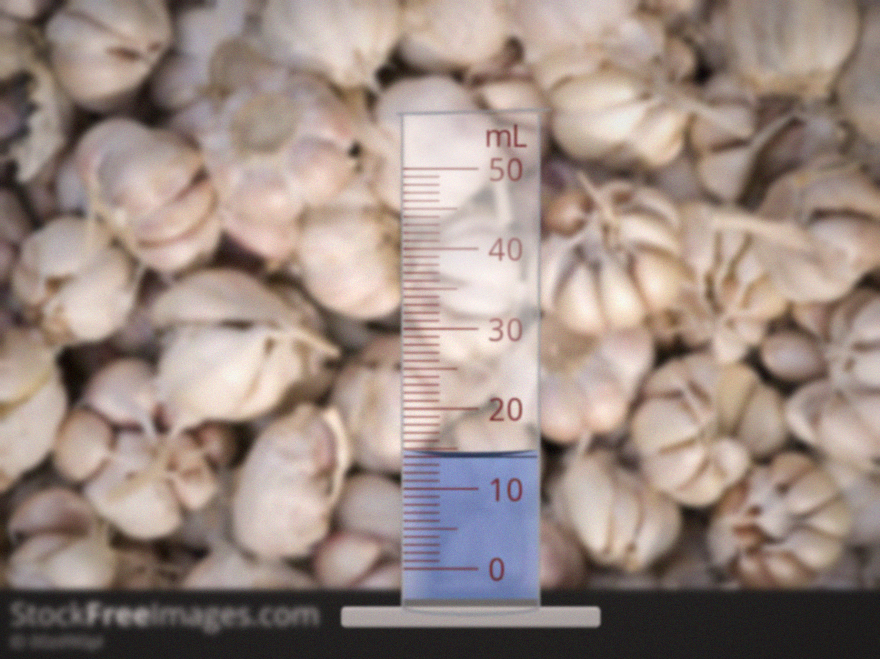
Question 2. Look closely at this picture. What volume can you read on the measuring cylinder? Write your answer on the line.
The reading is 14 mL
